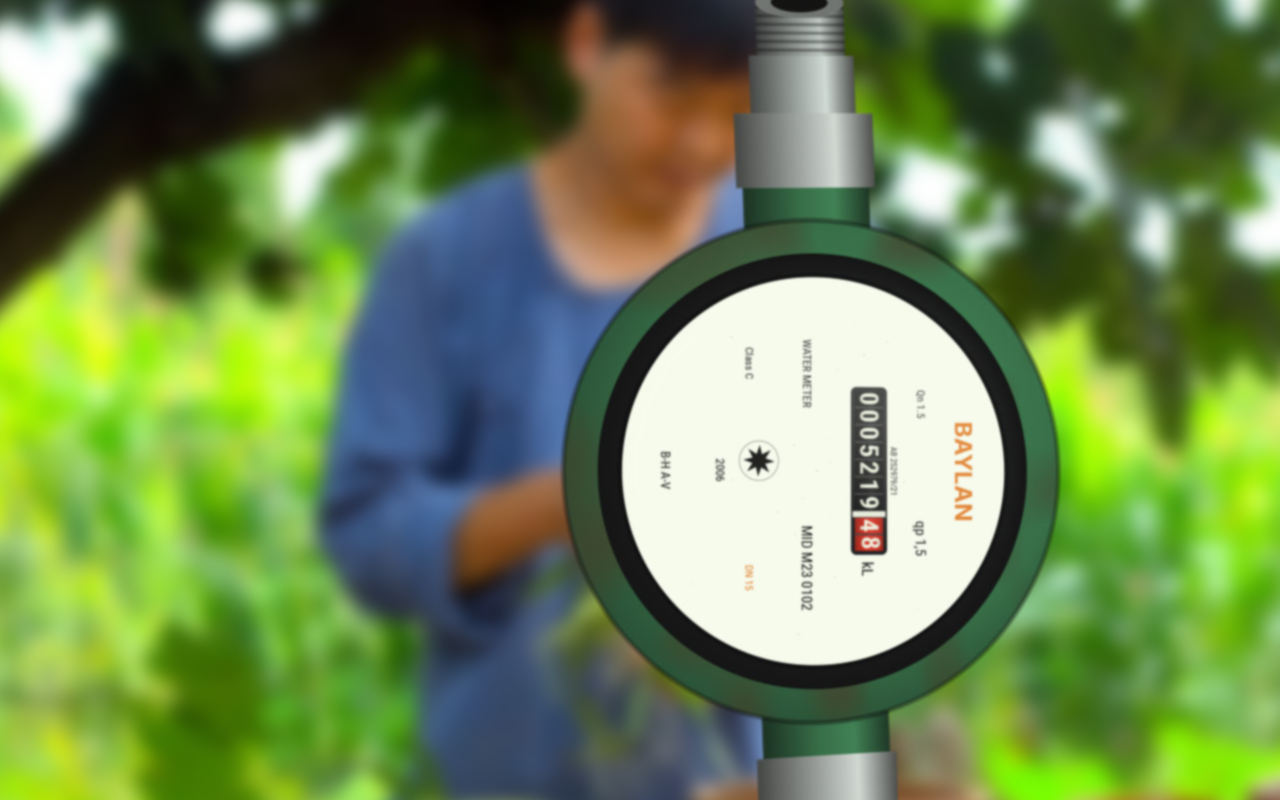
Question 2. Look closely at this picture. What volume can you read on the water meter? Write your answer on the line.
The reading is 5219.48 kL
